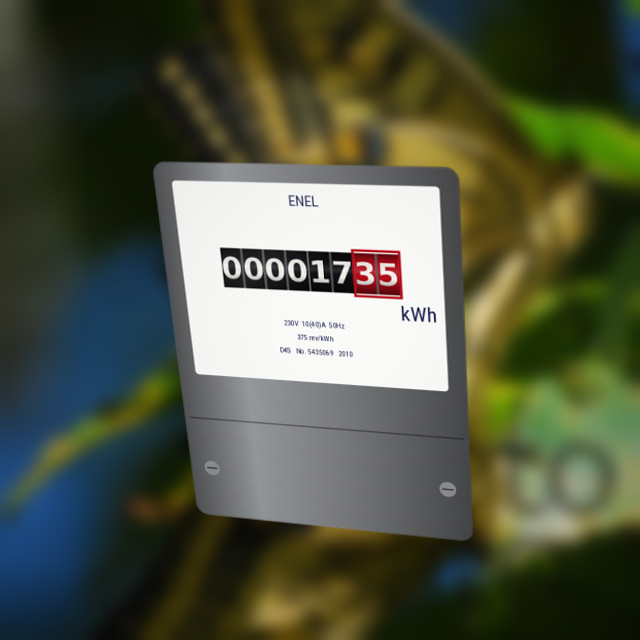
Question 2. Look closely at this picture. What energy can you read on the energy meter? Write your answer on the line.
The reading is 17.35 kWh
